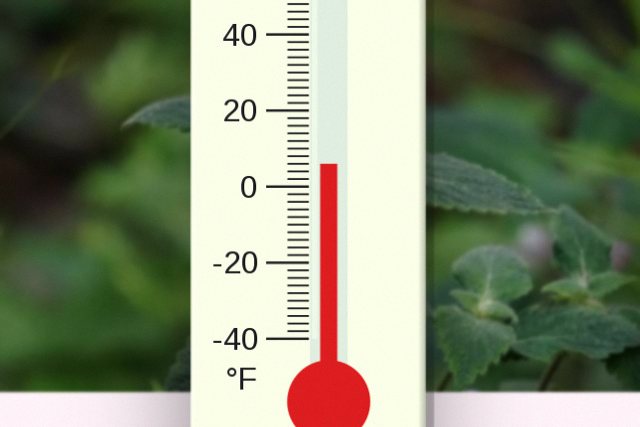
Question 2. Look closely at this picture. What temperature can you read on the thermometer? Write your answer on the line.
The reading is 6 °F
